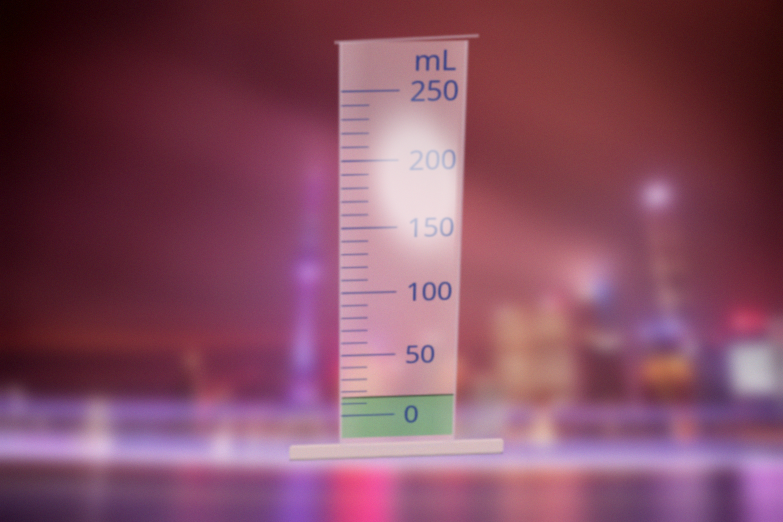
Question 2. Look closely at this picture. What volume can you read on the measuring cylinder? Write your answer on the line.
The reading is 15 mL
